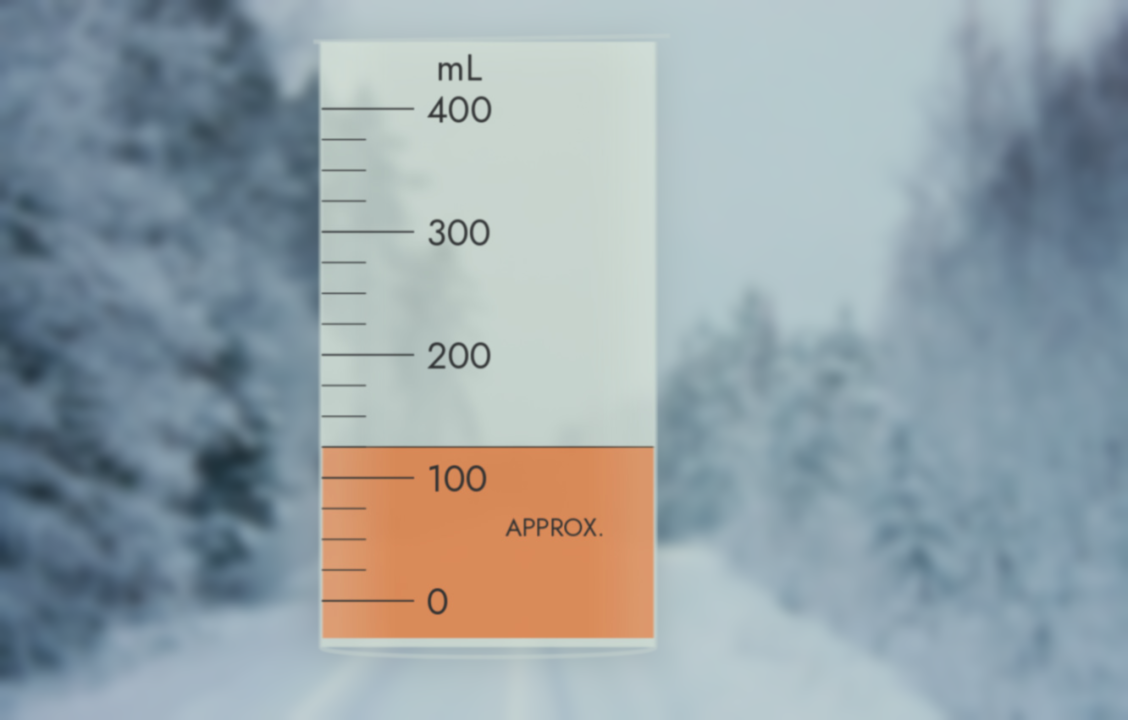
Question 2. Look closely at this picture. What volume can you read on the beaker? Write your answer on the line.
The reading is 125 mL
